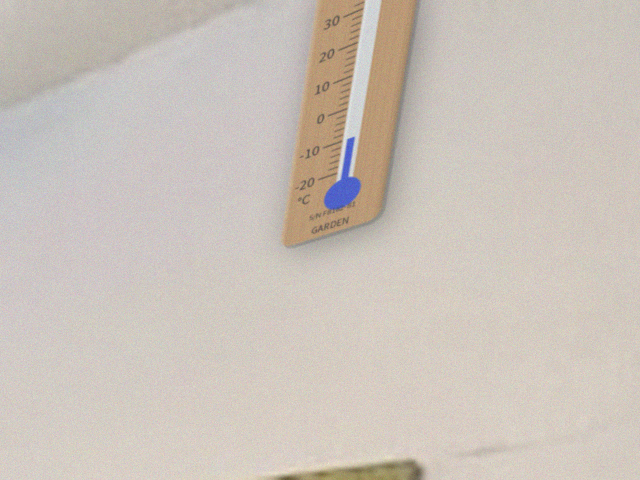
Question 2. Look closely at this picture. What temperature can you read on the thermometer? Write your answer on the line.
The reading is -10 °C
